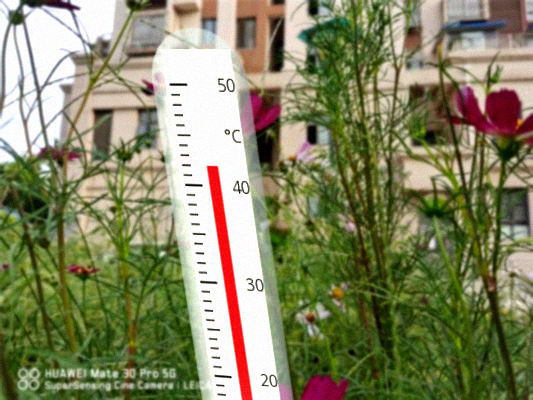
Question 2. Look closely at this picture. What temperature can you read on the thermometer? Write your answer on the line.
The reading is 42 °C
